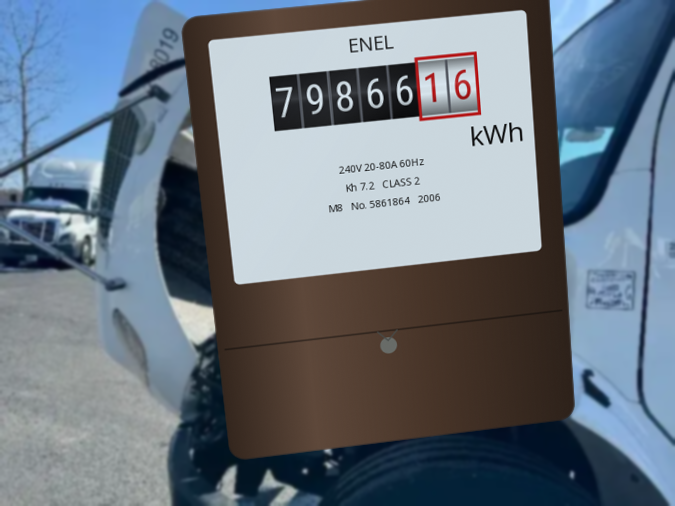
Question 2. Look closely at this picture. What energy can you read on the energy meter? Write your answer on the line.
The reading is 79866.16 kWh
